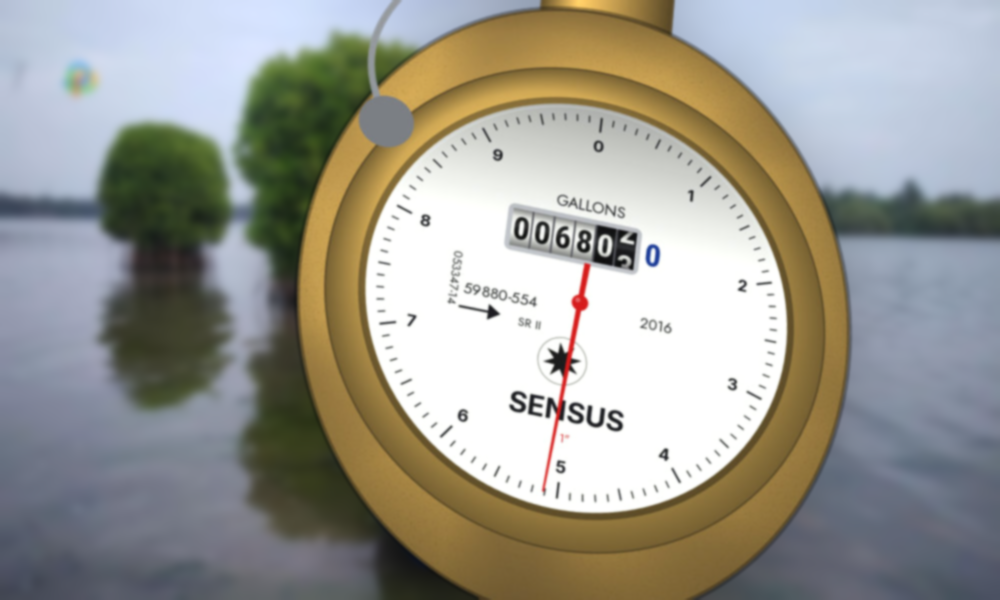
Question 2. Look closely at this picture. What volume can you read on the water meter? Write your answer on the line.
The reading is 68025.1 gal
